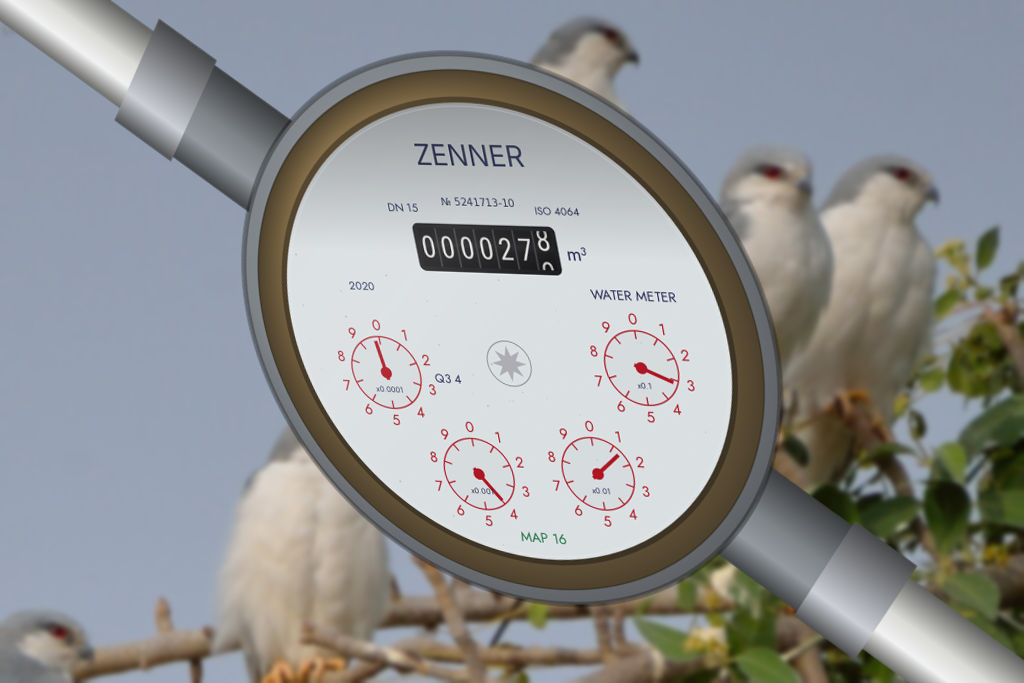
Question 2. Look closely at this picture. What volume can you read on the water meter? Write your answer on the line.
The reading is 278.3139 m³
